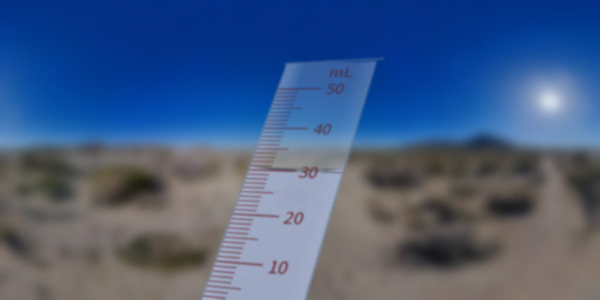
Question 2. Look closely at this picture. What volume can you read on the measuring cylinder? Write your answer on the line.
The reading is 30 mL
